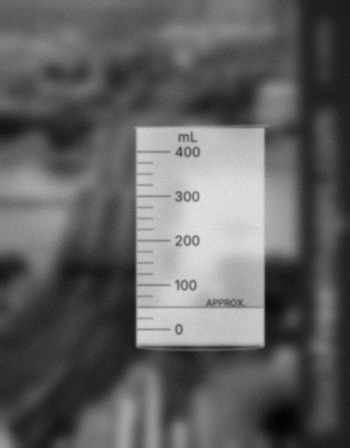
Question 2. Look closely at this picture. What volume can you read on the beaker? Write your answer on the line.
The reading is 50 mL
